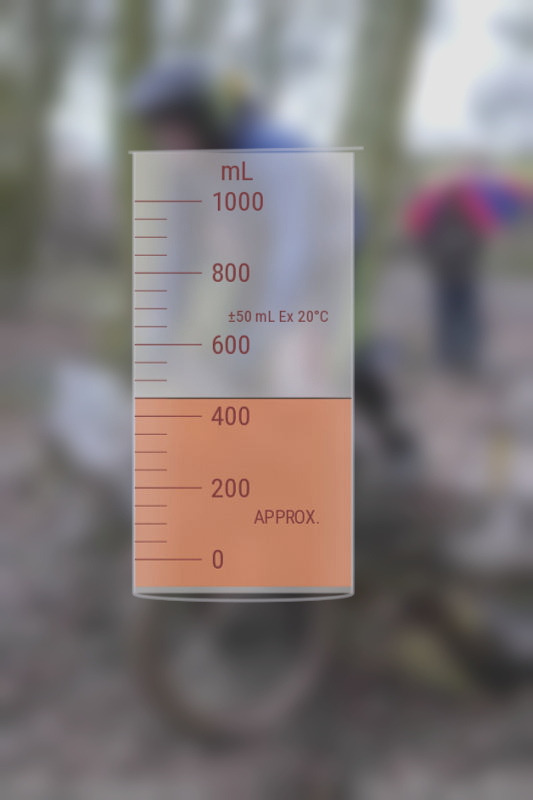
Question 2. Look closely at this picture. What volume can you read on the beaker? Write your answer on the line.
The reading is 450 mL
